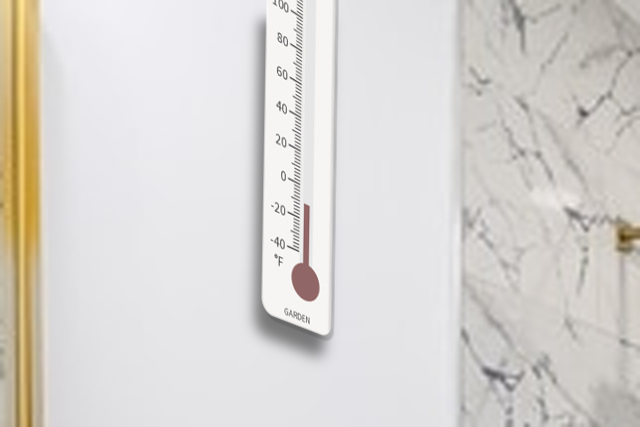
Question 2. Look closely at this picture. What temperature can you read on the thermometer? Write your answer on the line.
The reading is -10 °F
